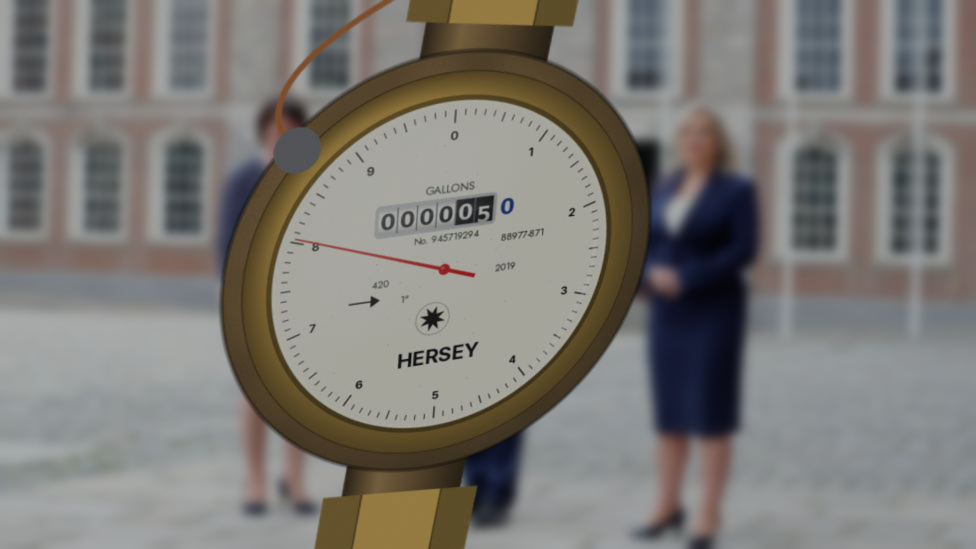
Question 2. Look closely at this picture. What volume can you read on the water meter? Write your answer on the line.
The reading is 48.0 gal
